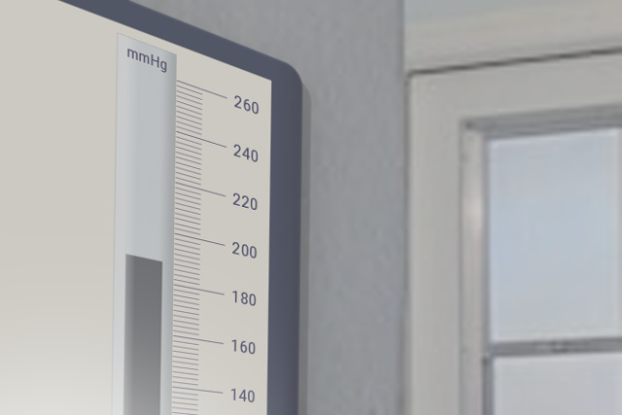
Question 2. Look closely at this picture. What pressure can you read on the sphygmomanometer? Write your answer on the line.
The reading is 188 mmHg
